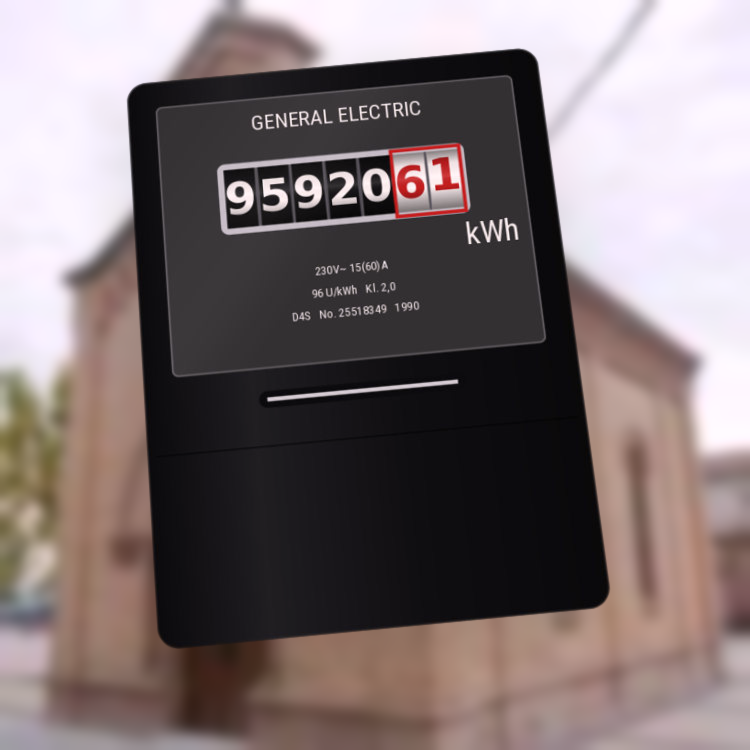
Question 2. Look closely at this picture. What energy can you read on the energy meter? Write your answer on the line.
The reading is 95920.61 kWh
